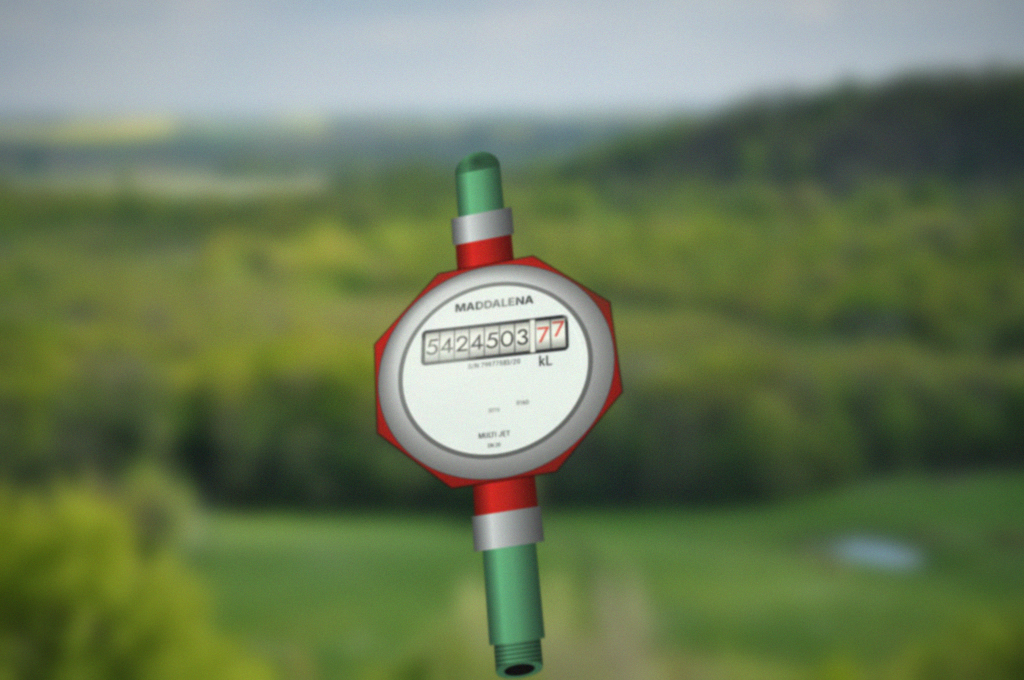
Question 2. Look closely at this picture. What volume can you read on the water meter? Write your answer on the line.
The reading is 5424503.77 kL
